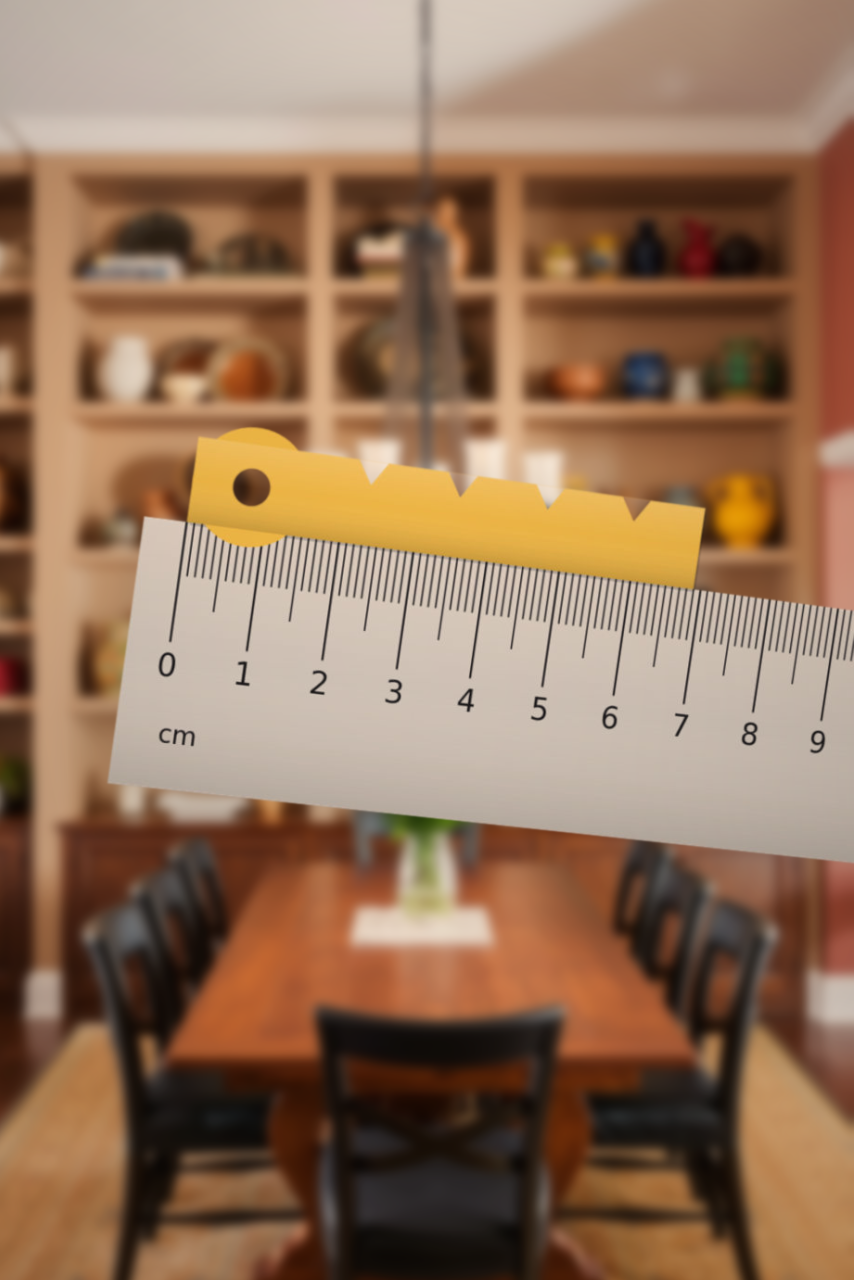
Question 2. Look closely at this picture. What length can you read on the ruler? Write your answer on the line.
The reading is 6.9 cm
